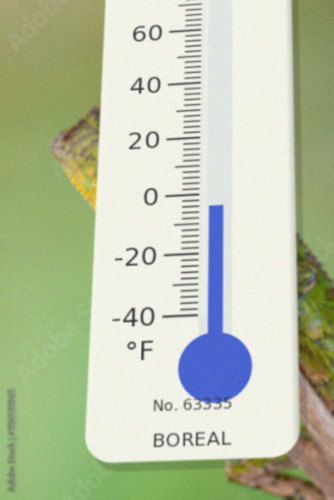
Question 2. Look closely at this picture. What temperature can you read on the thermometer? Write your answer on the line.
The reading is -4 °F
